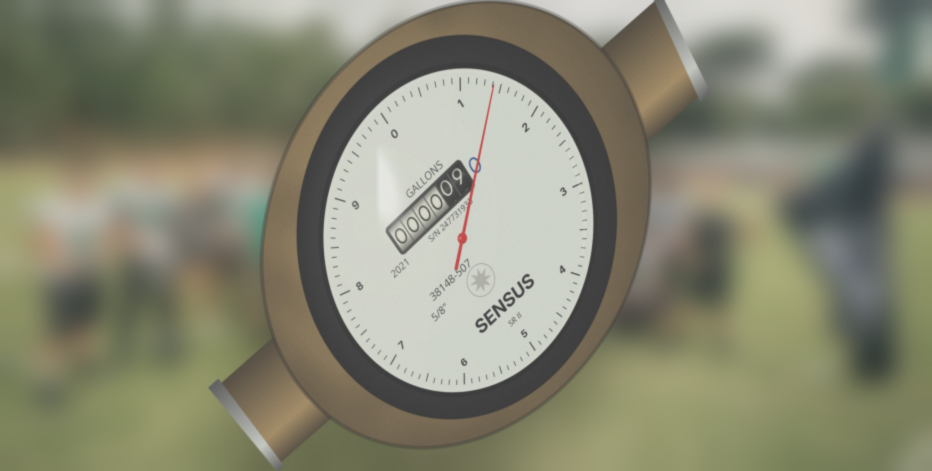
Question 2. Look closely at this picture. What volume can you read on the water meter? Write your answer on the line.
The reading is 91.4 gal
